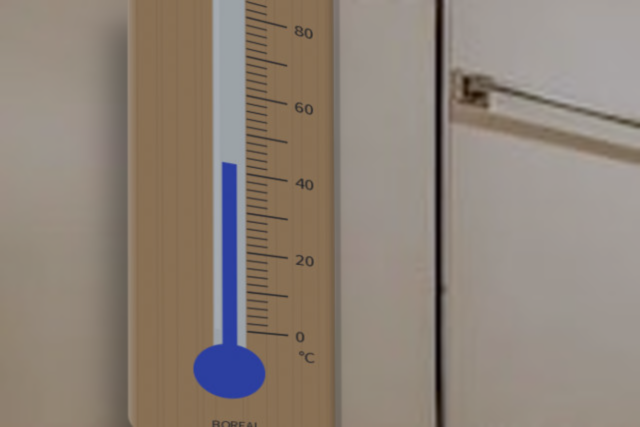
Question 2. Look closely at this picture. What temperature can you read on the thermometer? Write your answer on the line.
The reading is 42 °C
